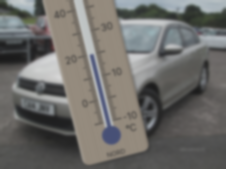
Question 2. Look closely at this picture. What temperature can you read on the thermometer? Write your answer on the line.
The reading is 20 °C
